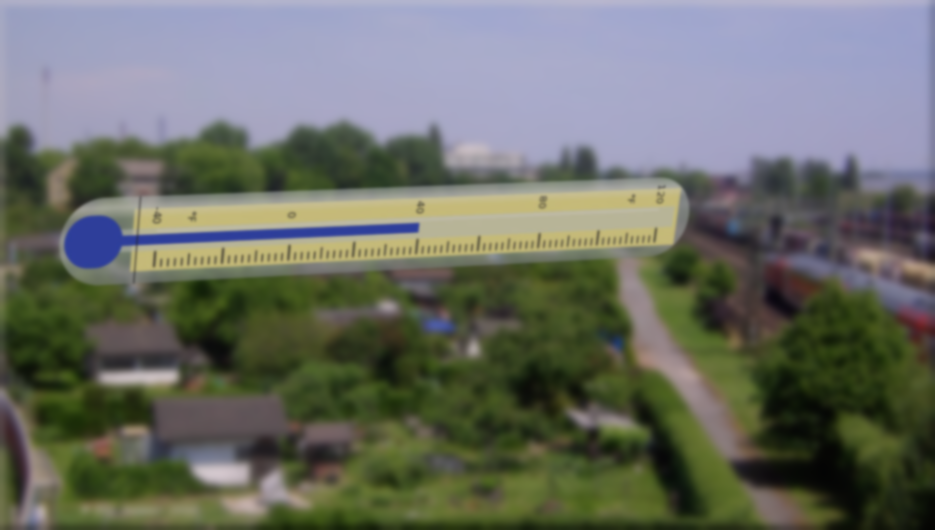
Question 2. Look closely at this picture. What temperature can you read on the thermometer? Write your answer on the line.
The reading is 40 °F
